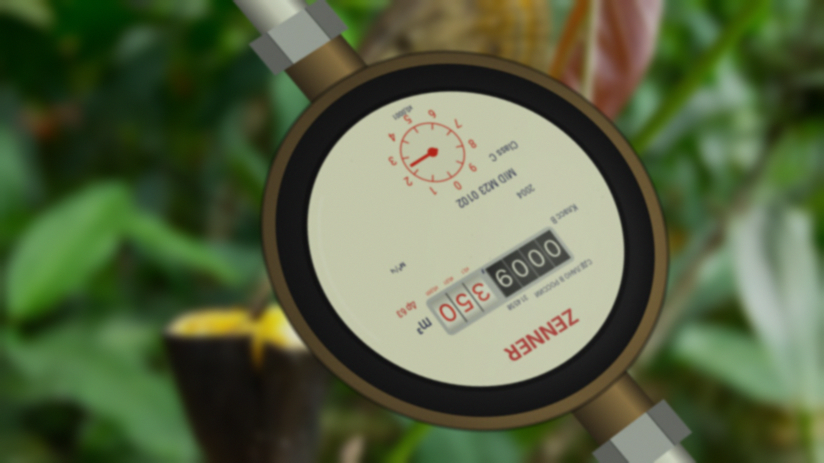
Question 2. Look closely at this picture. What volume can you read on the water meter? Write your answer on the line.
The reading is 9.3502 m³
